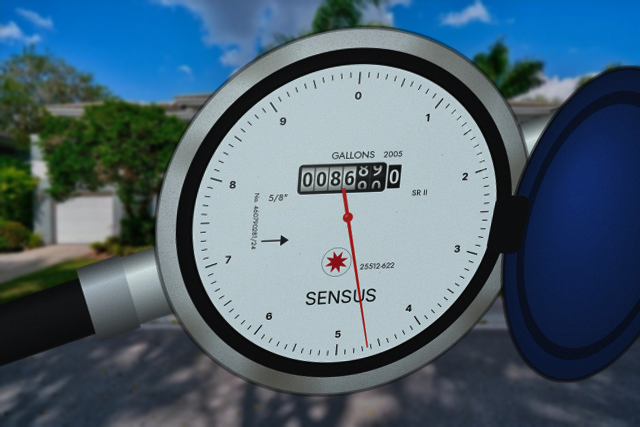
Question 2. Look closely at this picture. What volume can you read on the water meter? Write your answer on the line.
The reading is 86894.6 gal
